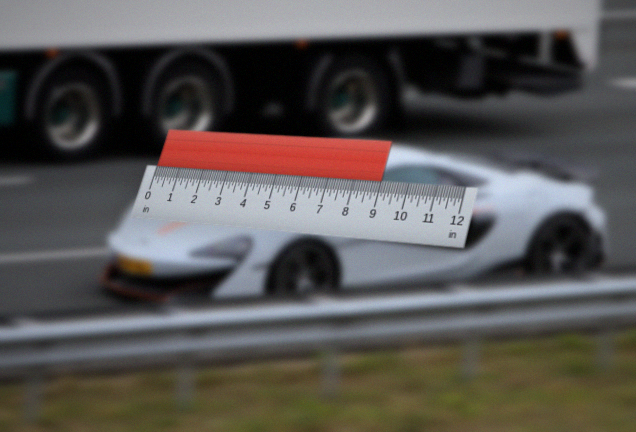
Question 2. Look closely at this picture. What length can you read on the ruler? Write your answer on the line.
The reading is 9 in
